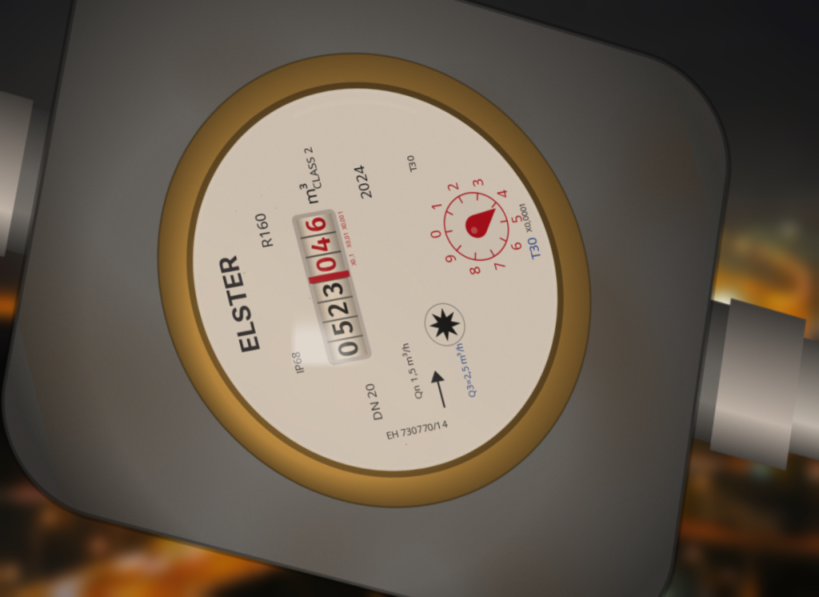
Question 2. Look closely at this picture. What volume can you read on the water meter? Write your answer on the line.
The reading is 523.0464 m³
